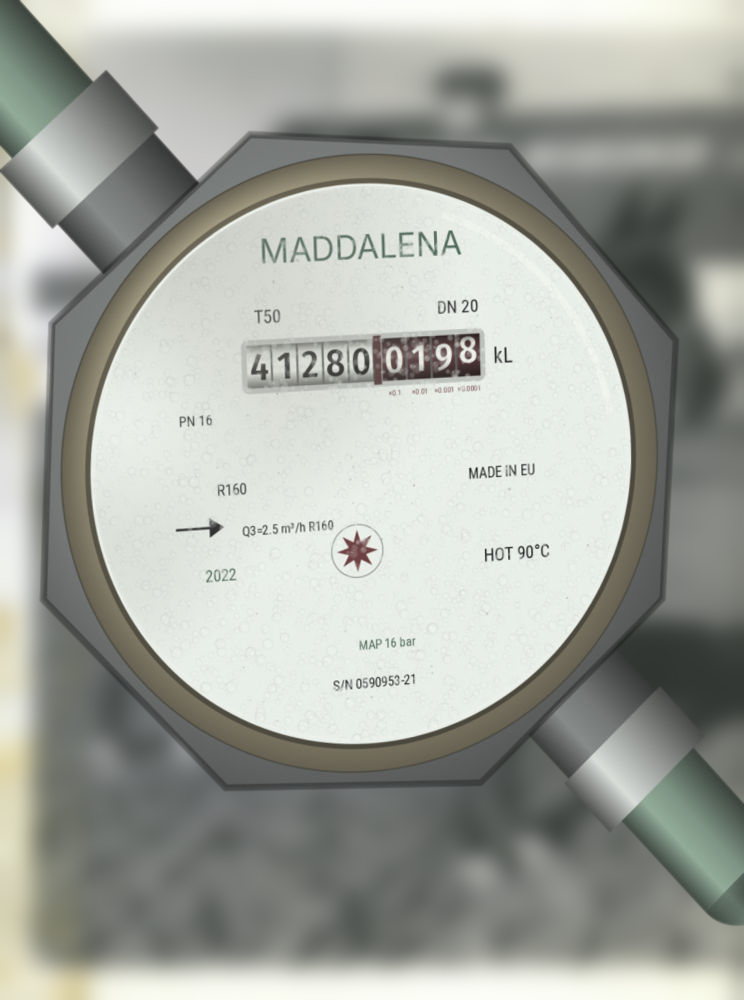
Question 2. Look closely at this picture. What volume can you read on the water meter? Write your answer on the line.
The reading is 41280.0198 kL
